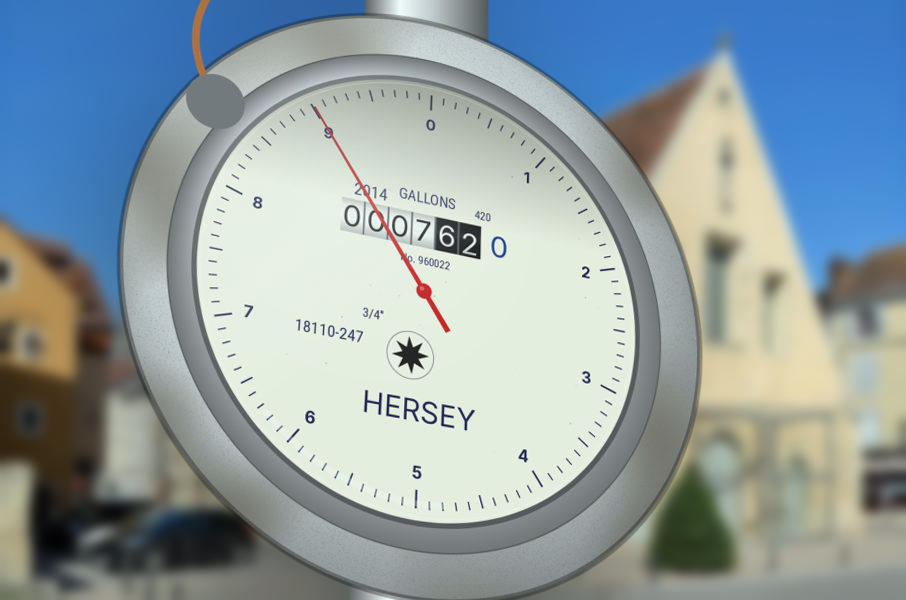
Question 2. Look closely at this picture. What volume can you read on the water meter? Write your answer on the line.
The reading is 7619.0 gal
